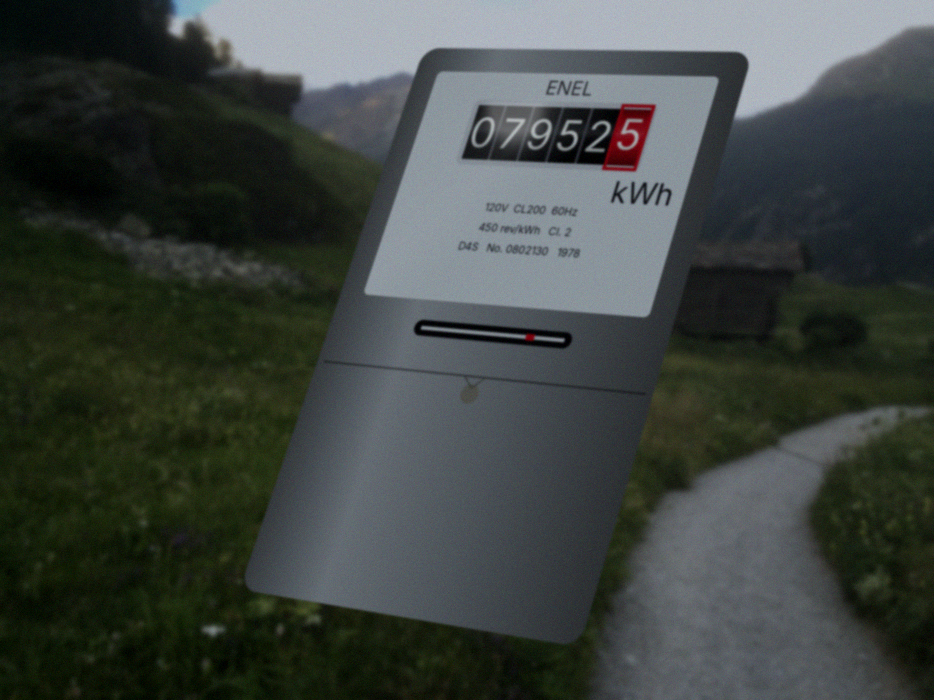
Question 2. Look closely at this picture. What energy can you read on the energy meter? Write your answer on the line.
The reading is 7952.5 kWh
